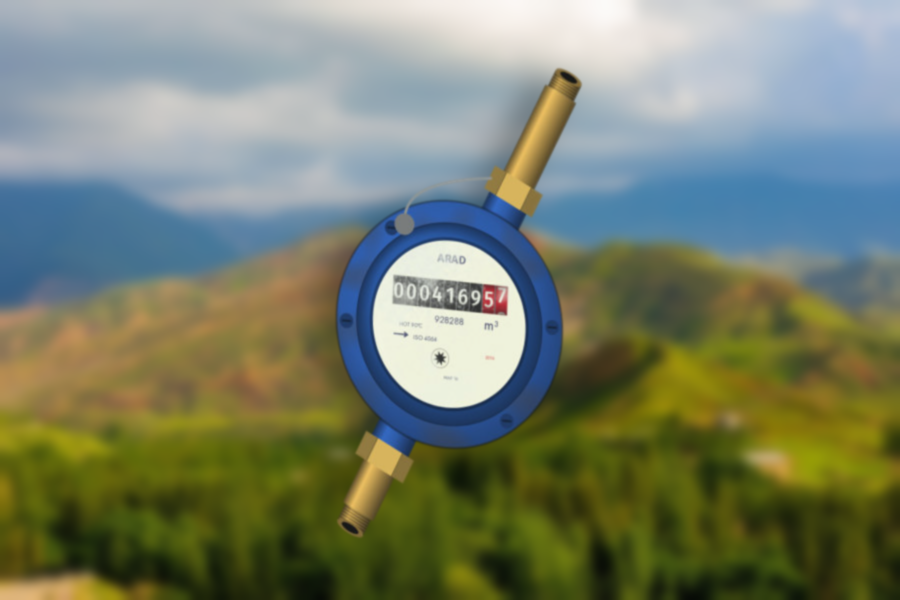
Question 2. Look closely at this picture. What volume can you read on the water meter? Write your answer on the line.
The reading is 4169.57 m³
